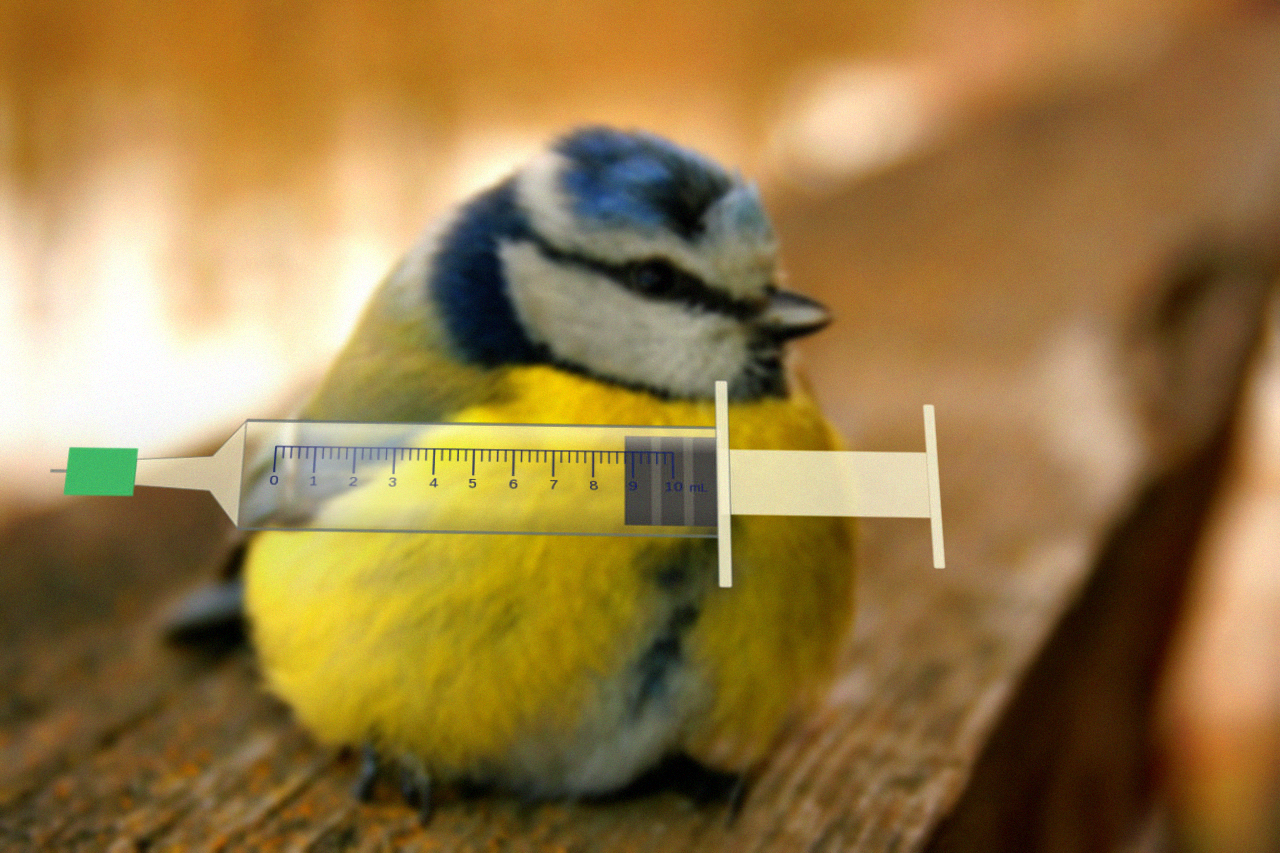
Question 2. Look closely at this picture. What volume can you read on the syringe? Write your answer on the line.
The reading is 8.8 mL
